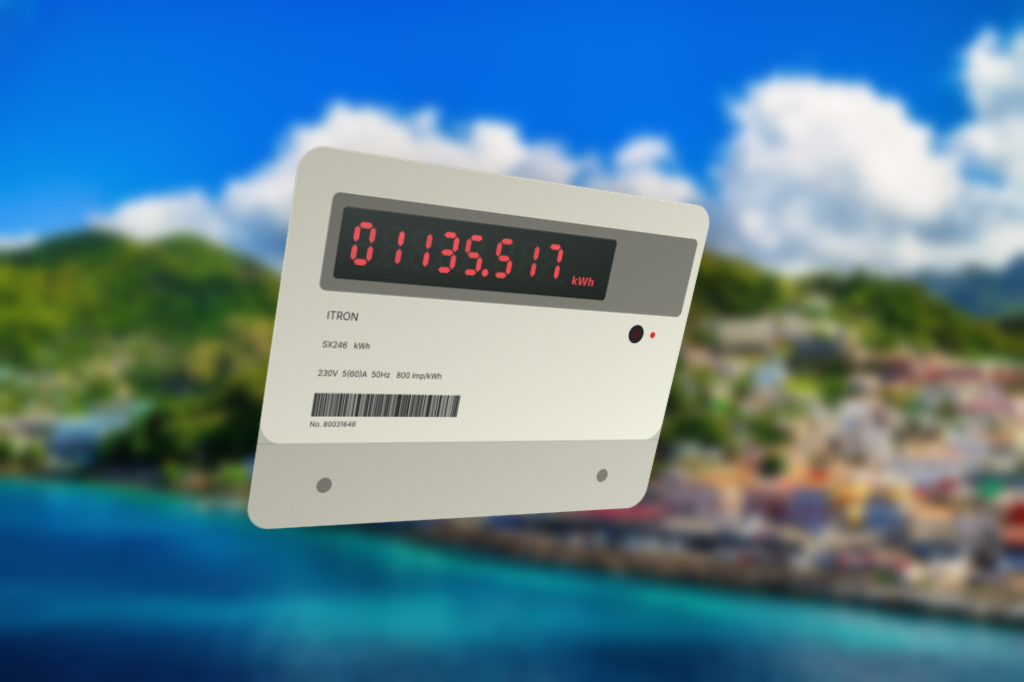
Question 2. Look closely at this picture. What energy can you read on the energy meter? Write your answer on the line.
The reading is 1135.517 kWh
